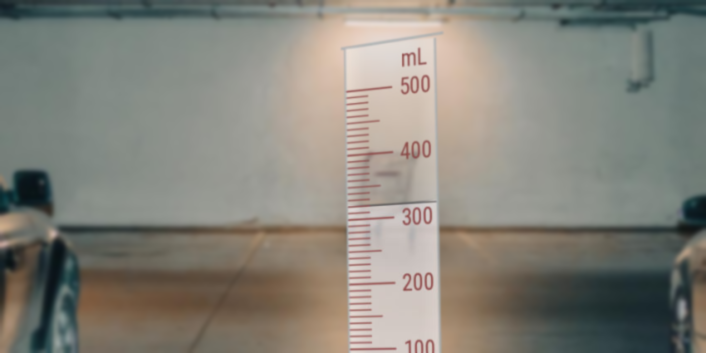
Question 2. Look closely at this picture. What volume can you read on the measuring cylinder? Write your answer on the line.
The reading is 320 mL
